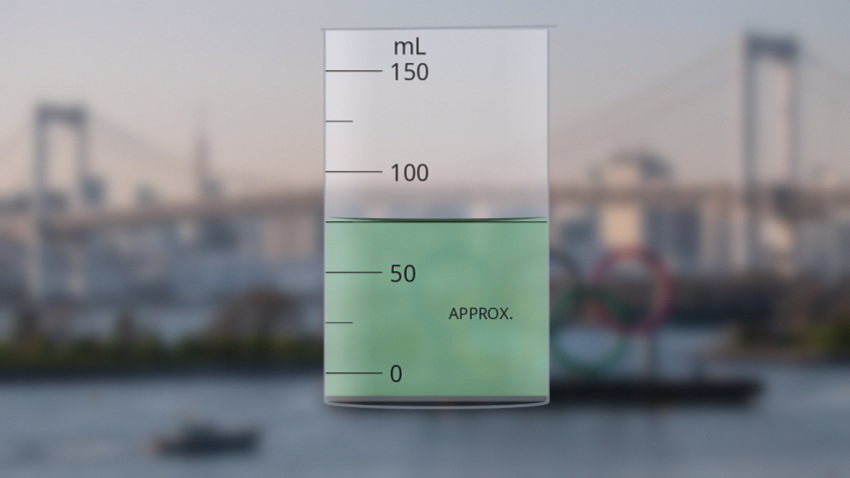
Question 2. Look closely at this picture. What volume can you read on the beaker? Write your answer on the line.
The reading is 75 mL
